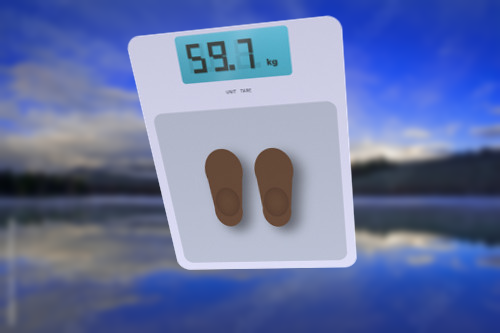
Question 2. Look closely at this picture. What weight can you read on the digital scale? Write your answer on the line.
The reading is 59.7 kg
